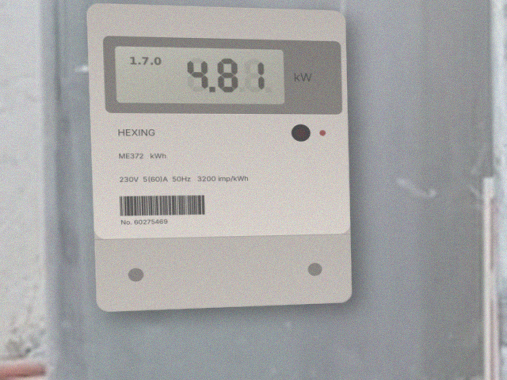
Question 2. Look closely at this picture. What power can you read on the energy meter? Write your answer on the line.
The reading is 4.81 kW
